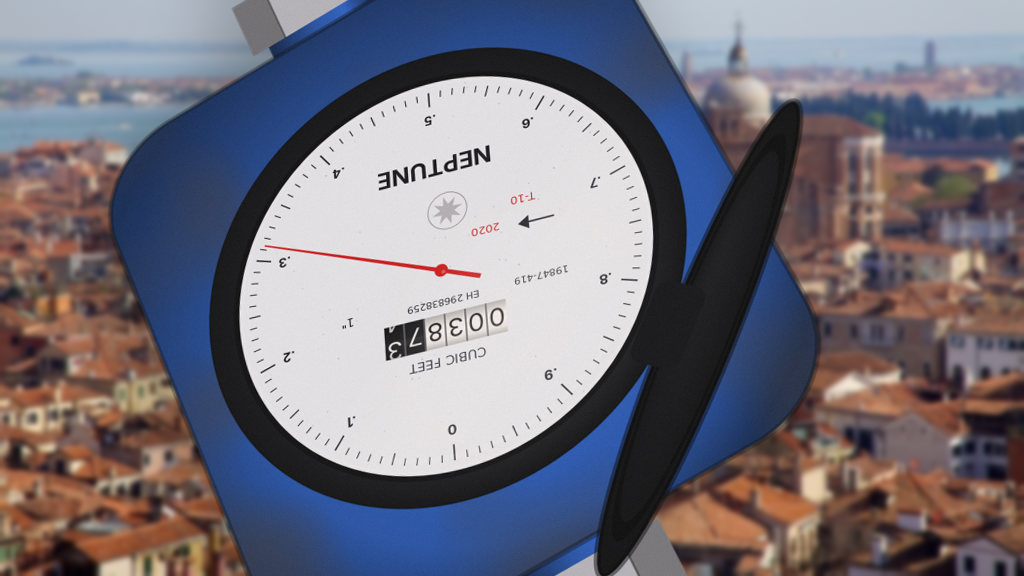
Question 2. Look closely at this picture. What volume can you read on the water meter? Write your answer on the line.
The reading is 3873.31 ft³
